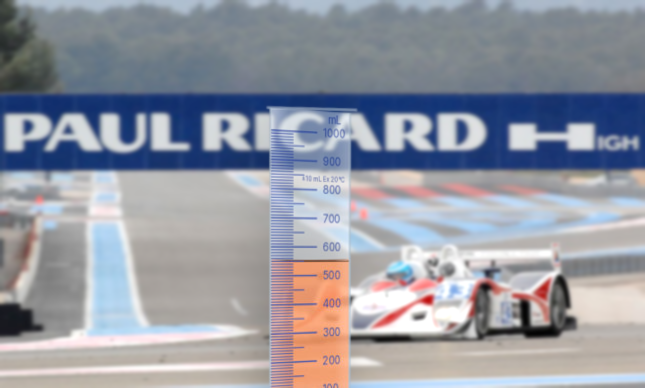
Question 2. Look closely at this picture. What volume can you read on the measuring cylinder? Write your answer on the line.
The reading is 550 mL
